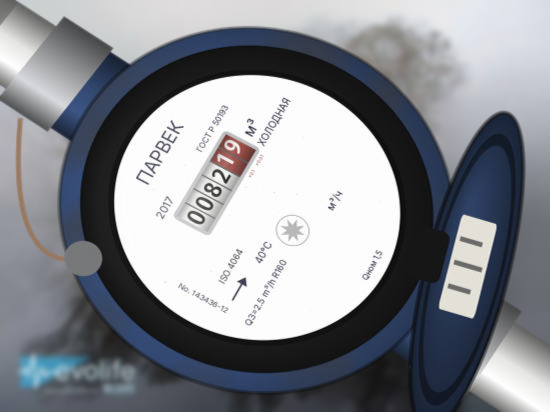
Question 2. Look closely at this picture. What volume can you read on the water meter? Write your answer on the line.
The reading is 82.19 m³
